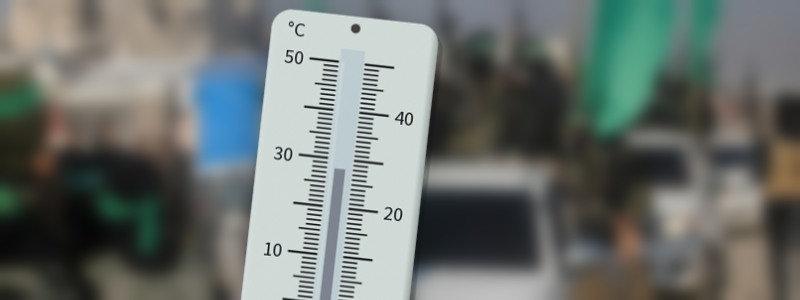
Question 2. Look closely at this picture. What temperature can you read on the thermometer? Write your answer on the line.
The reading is 28 °C
